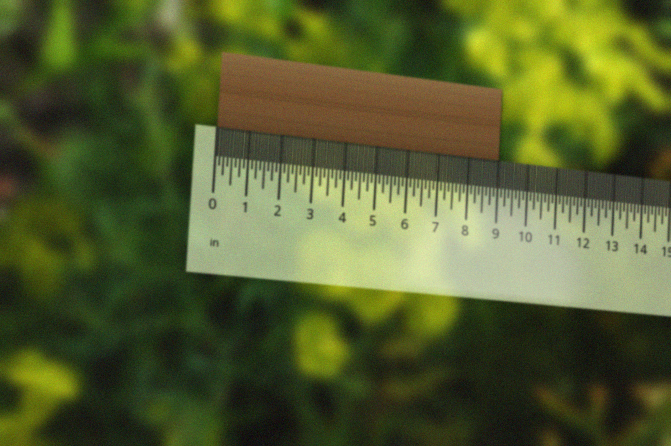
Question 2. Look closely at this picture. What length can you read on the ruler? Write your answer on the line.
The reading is 9 in
